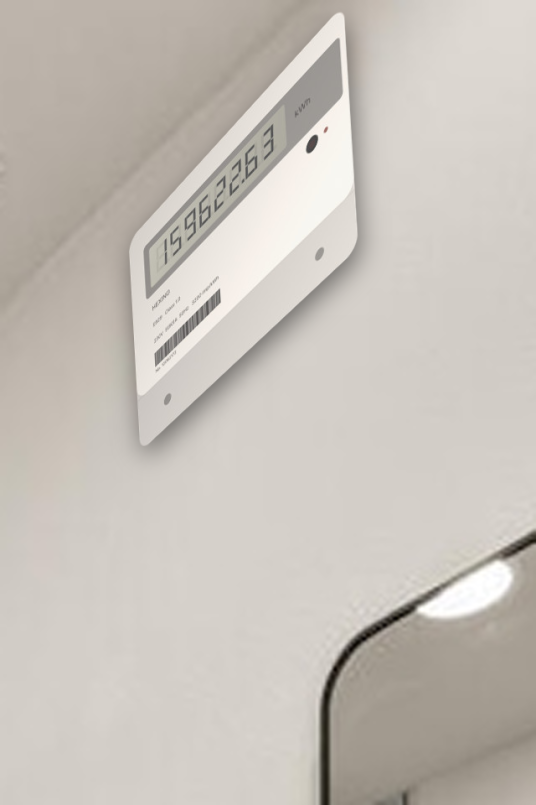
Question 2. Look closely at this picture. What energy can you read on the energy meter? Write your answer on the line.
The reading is 159622.63 kWh
